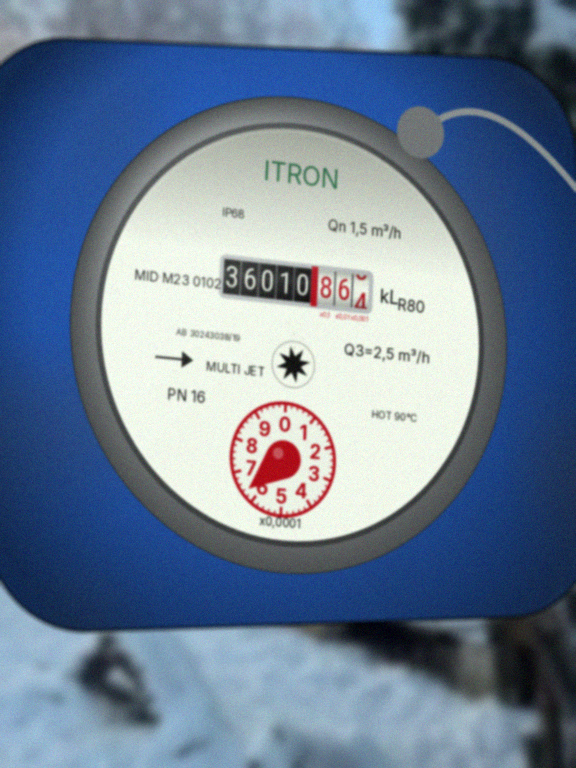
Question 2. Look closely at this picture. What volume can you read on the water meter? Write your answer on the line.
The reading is 36010.8636 kL
